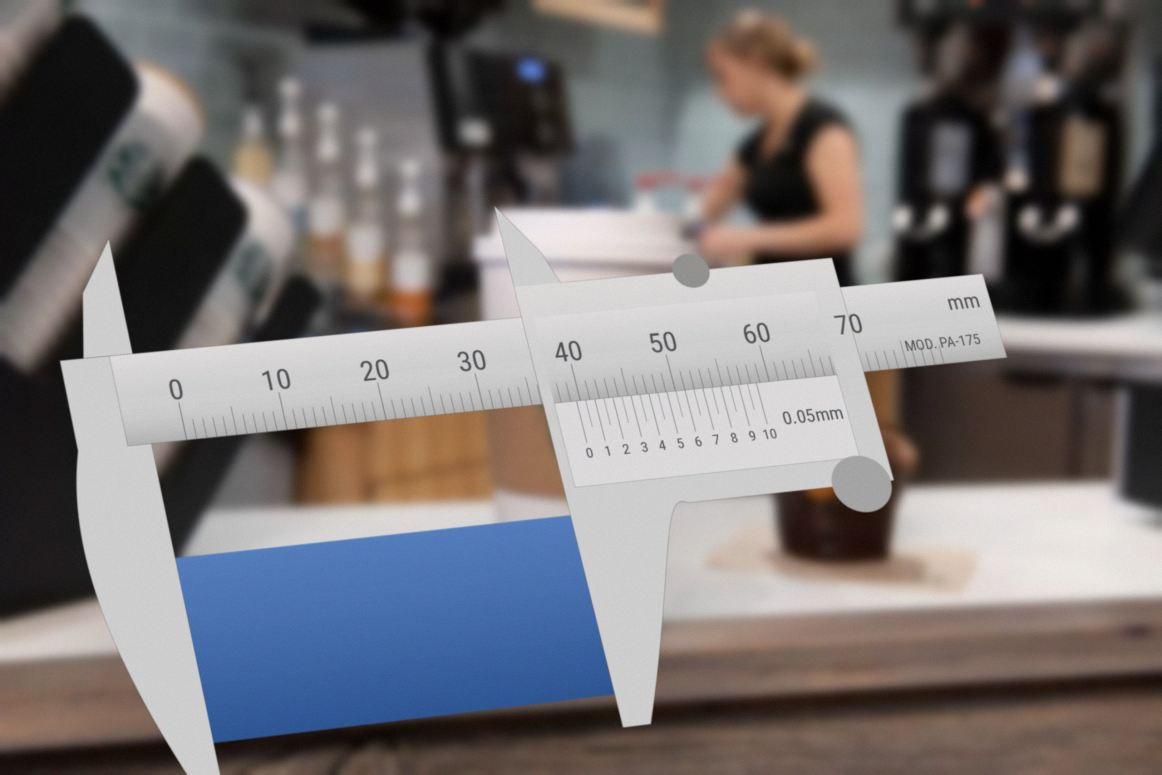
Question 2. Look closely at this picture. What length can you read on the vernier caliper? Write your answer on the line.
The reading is 39.6 mm
